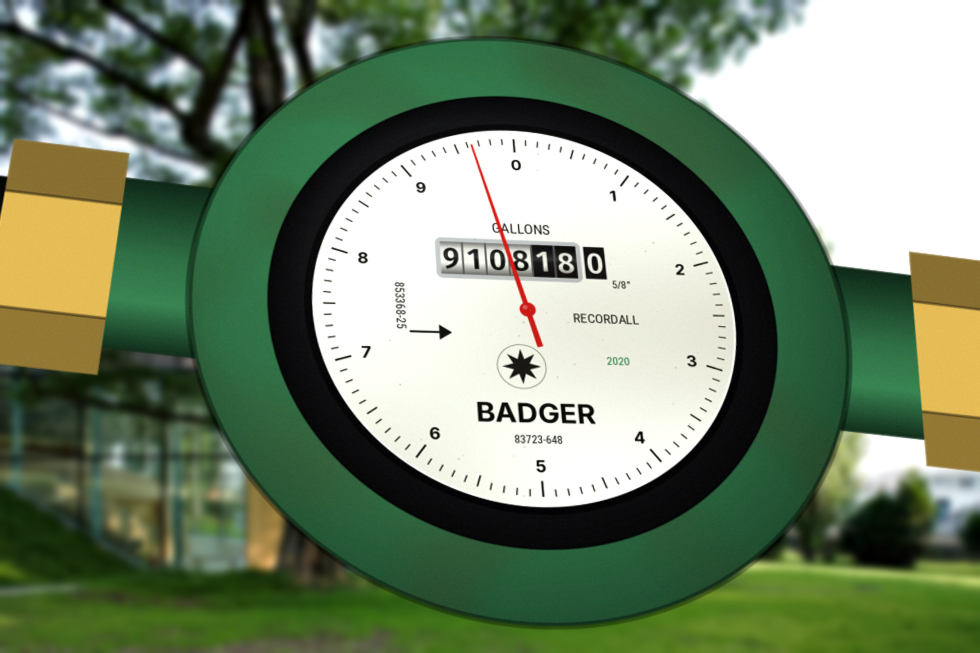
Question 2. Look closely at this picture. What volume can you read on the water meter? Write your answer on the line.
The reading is 9108179.6 gal
